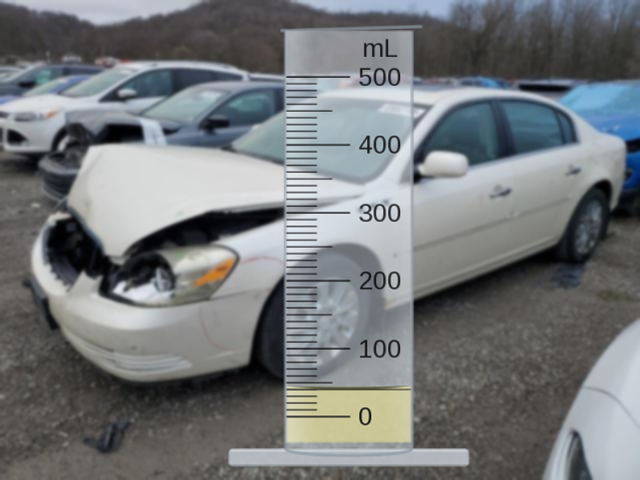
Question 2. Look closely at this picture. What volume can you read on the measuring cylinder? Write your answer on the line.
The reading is 40 mL
